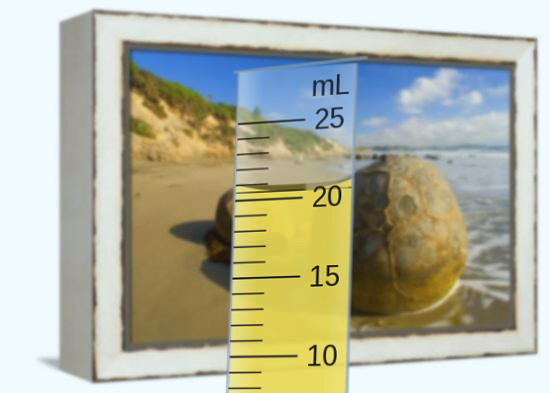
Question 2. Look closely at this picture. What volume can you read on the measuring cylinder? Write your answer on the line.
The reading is 20.5 mL
